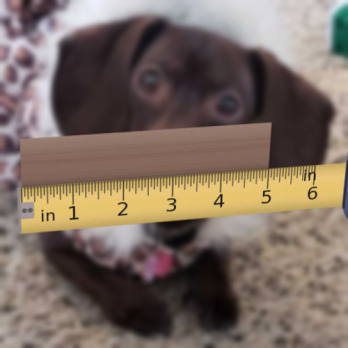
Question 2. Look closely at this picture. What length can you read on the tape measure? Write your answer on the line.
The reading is 5 in
